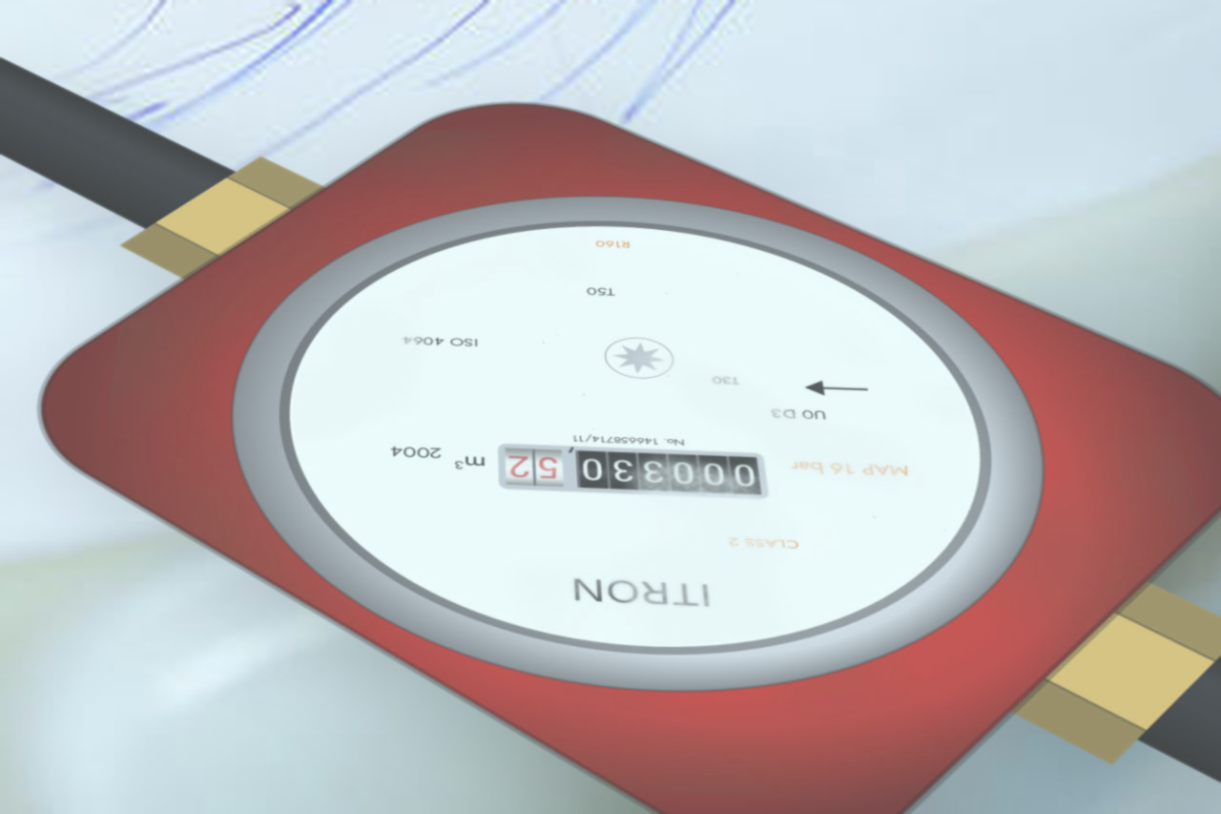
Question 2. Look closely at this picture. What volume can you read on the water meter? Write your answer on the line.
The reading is 330.52 m³
